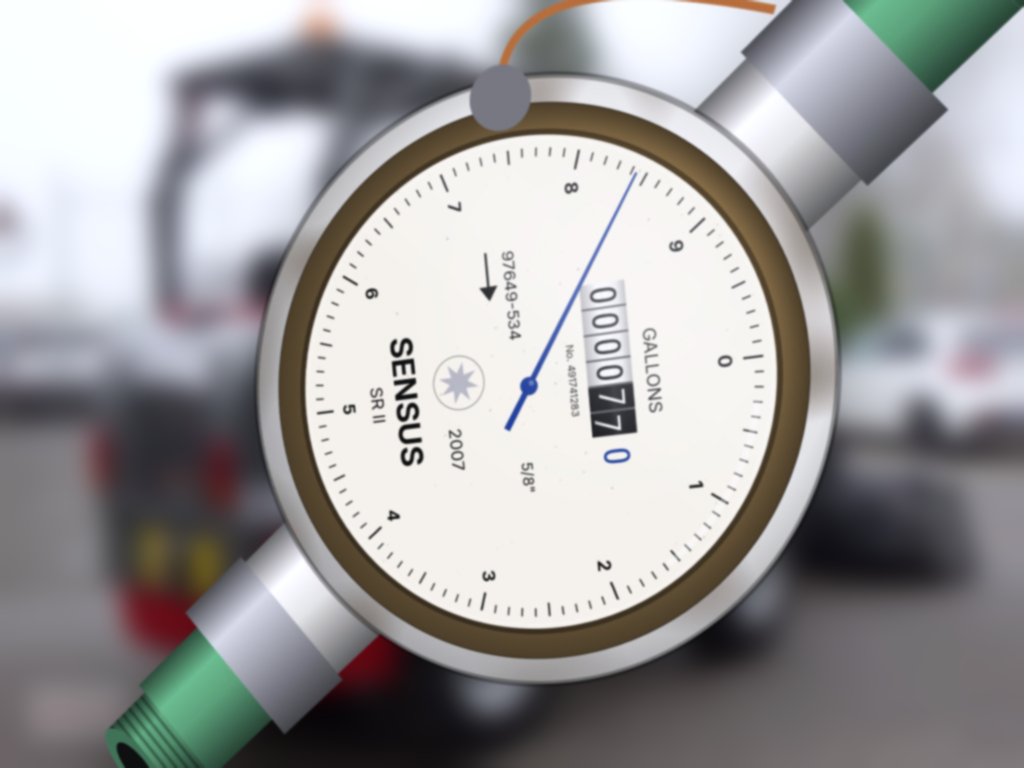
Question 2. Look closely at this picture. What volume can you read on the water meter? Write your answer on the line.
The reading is 768.4 gal
